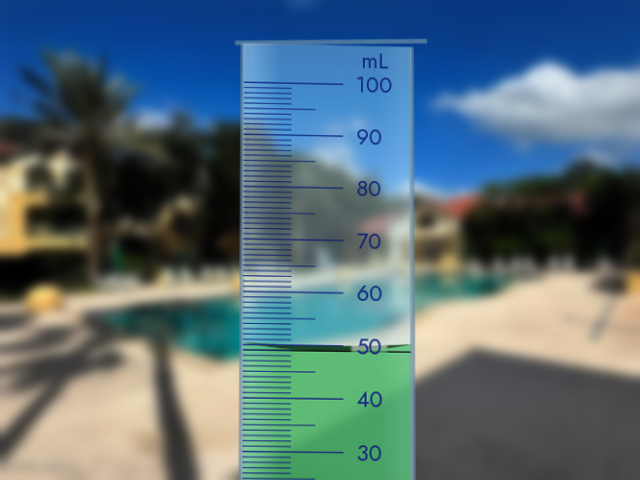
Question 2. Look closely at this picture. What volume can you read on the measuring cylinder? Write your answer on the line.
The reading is 49 mL
